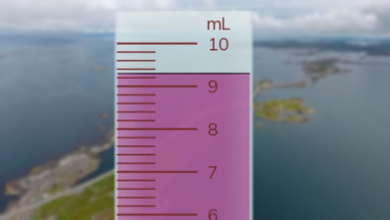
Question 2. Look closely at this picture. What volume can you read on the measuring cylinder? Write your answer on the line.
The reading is 9.3 mL
